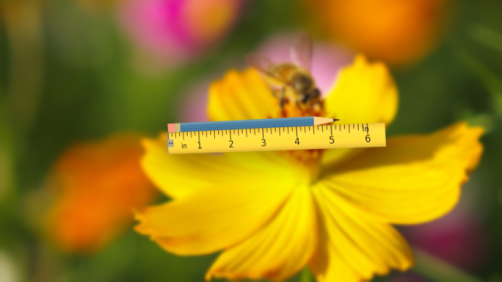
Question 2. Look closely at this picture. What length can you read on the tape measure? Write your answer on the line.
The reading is 5.25 in
